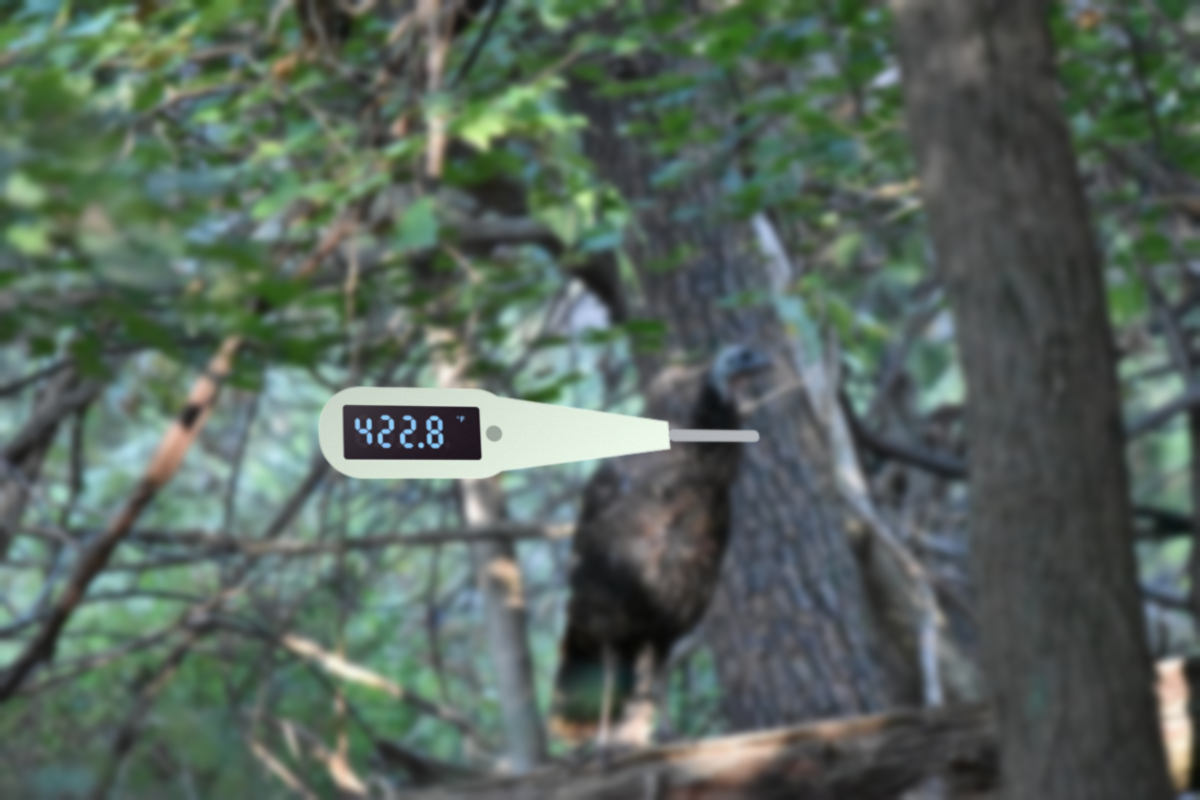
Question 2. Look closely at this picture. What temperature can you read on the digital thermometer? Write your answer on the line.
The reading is 422.8 °F
